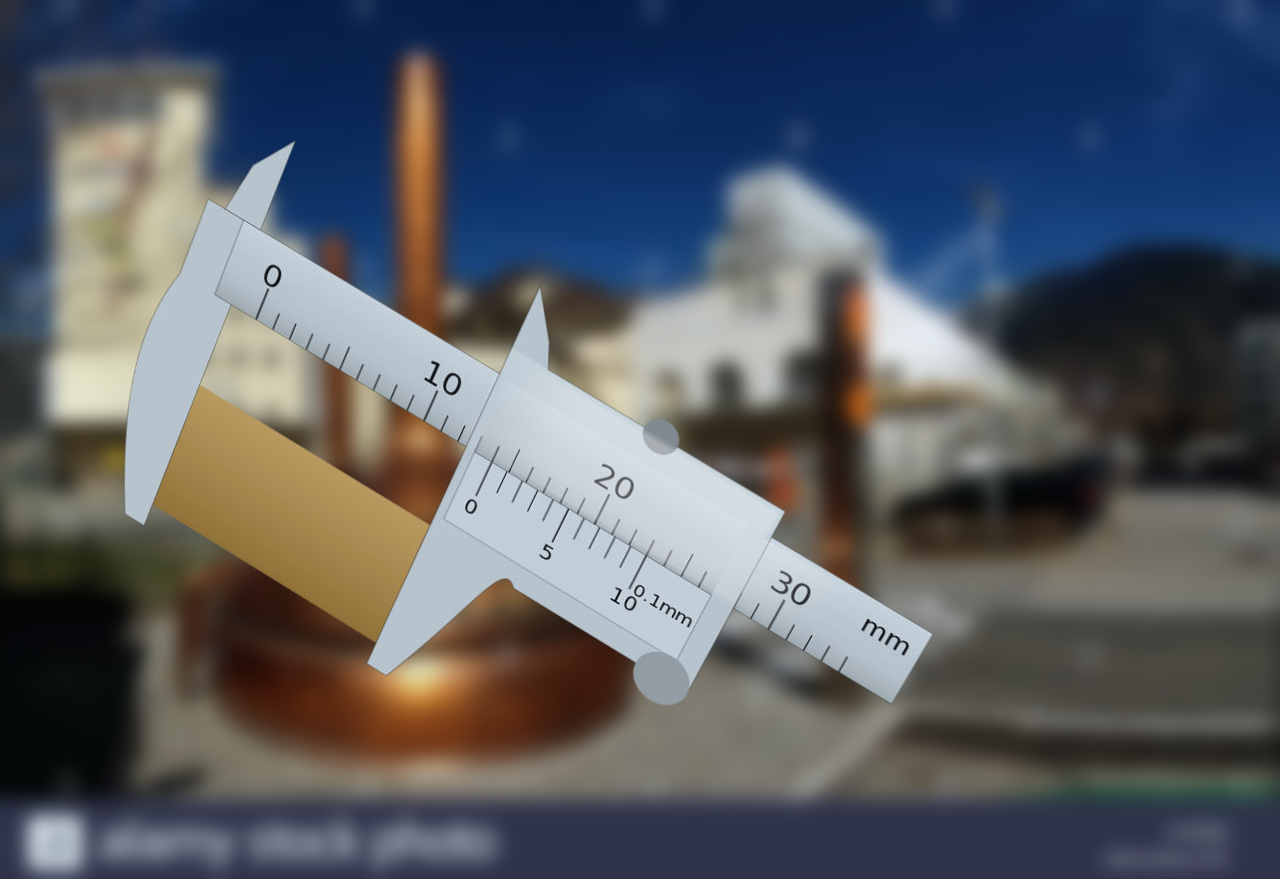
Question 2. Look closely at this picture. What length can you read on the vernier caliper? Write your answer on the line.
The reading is 14.0 mm
